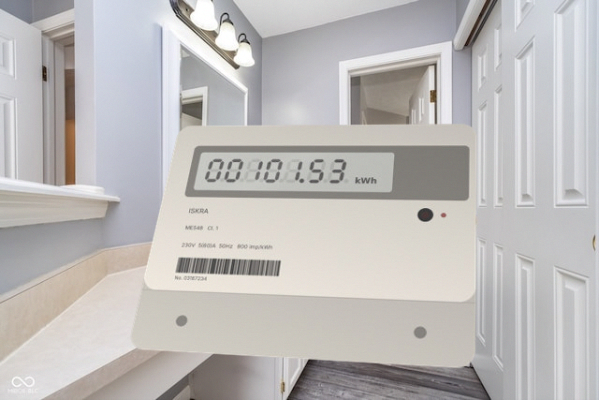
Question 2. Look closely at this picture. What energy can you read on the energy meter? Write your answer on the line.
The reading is 101.53 kWh
